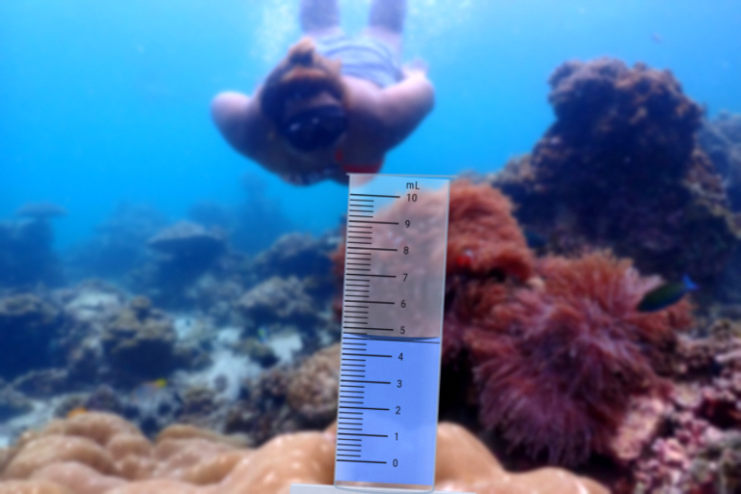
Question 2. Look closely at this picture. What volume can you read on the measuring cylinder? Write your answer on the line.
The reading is 4.6 mL
